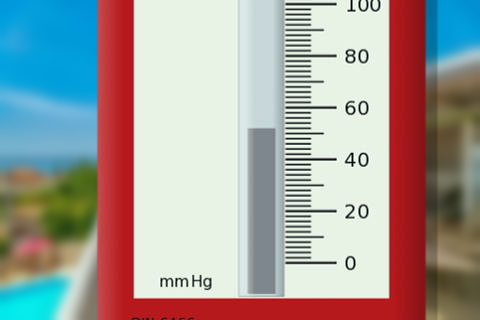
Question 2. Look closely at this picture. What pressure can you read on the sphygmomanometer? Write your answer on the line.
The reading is 52 mmHg
